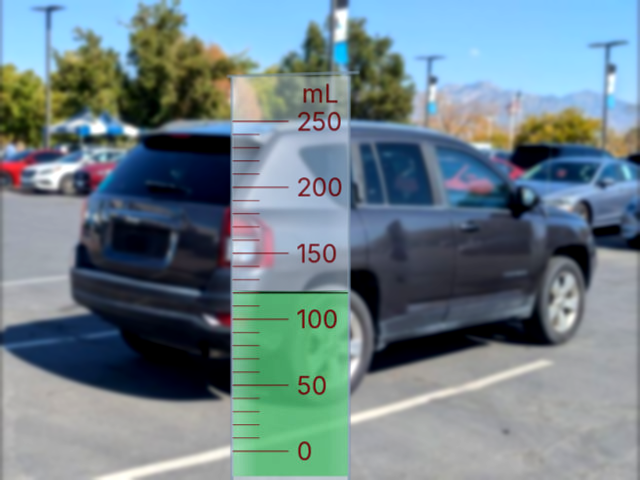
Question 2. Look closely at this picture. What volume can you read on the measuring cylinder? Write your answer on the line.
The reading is 120 mL
